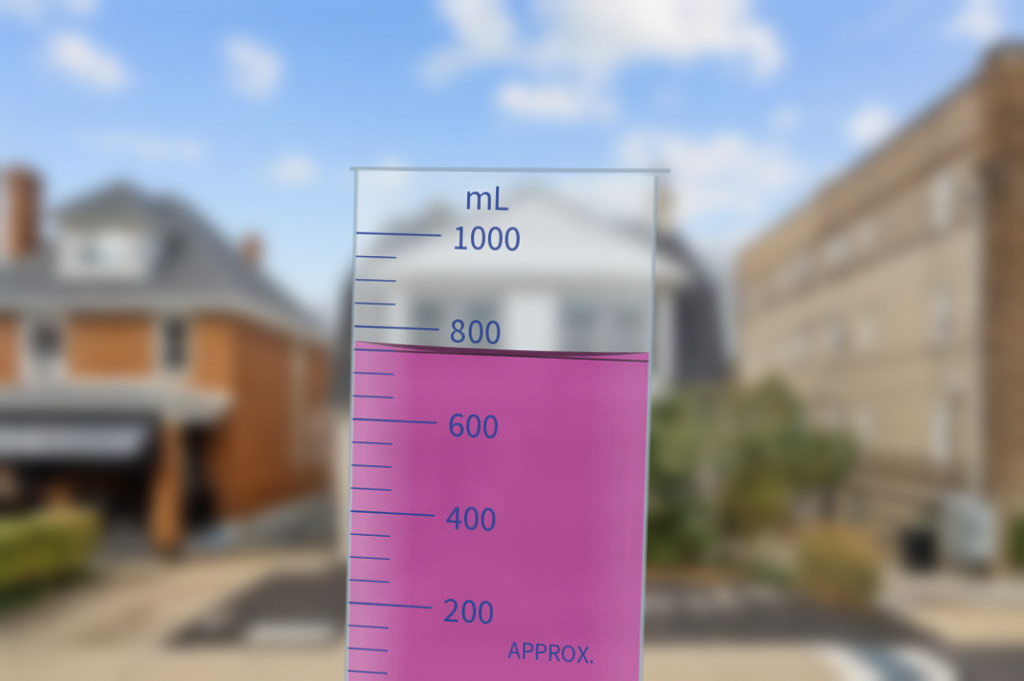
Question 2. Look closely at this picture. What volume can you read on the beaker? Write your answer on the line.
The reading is 750 mL
